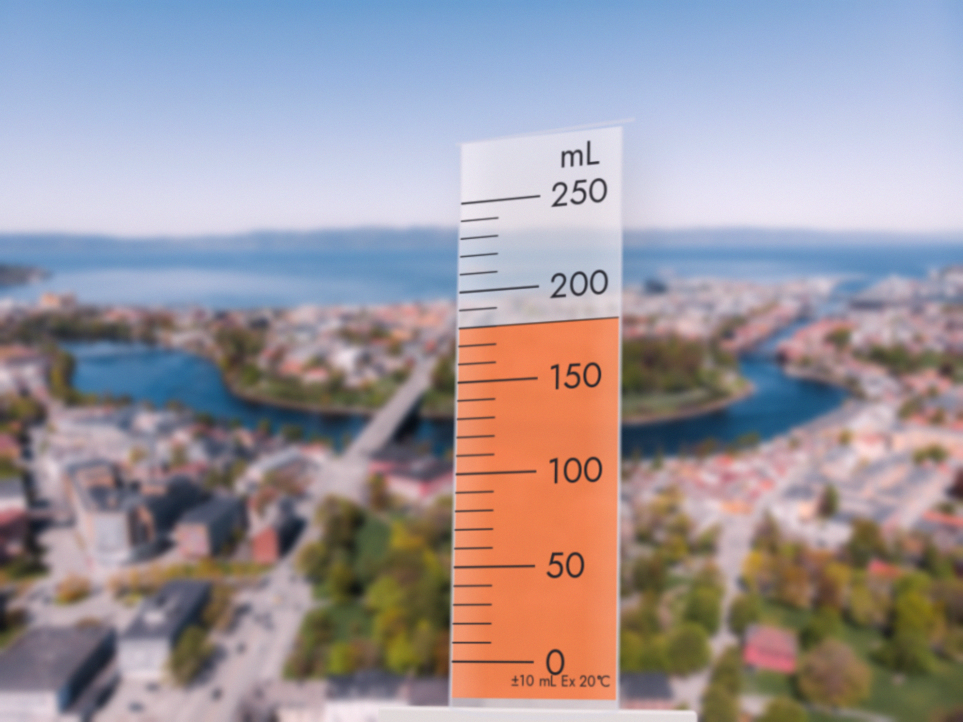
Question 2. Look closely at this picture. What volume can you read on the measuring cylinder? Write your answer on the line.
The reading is 180 mL
